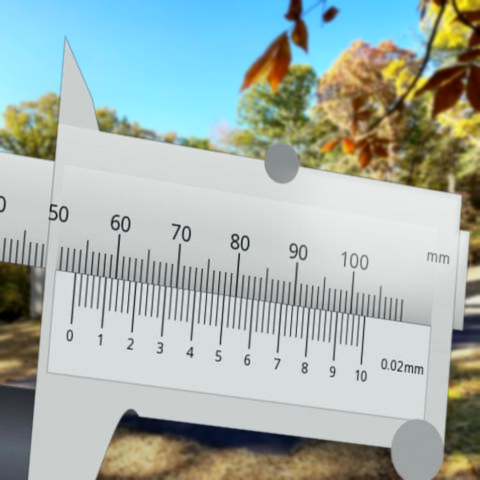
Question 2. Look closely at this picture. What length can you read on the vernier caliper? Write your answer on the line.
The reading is 53.5 mm
